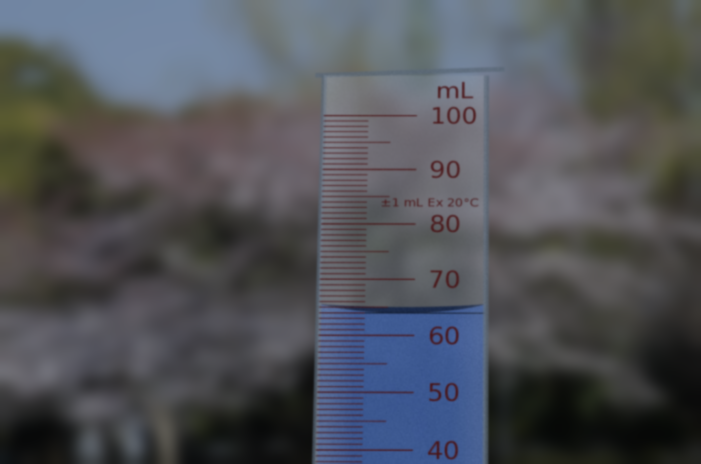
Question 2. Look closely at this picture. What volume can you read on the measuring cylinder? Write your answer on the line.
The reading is 64 mL
